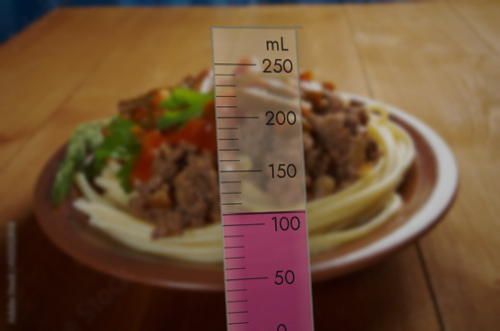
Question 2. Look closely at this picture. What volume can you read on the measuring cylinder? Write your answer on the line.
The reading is 110 mL
